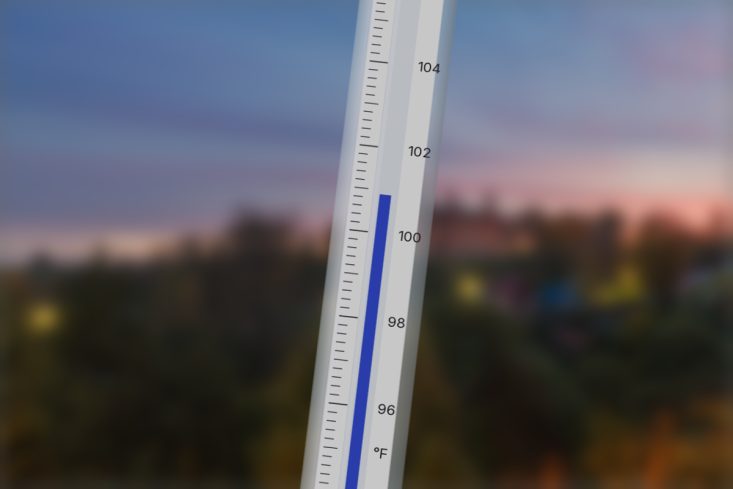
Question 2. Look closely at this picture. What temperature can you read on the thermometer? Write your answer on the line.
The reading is 100.9 °F
